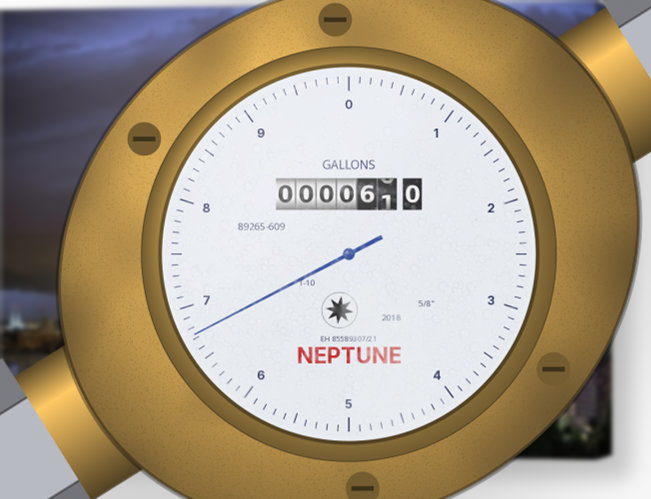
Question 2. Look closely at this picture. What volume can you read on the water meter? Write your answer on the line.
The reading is 606.7 gal
